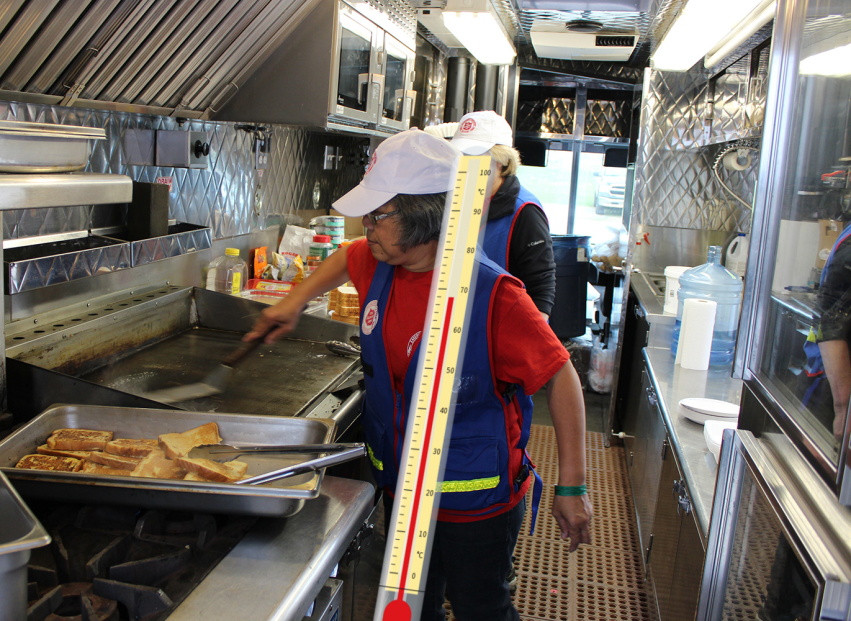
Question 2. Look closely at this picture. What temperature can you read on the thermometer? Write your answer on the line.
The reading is 68 °C
